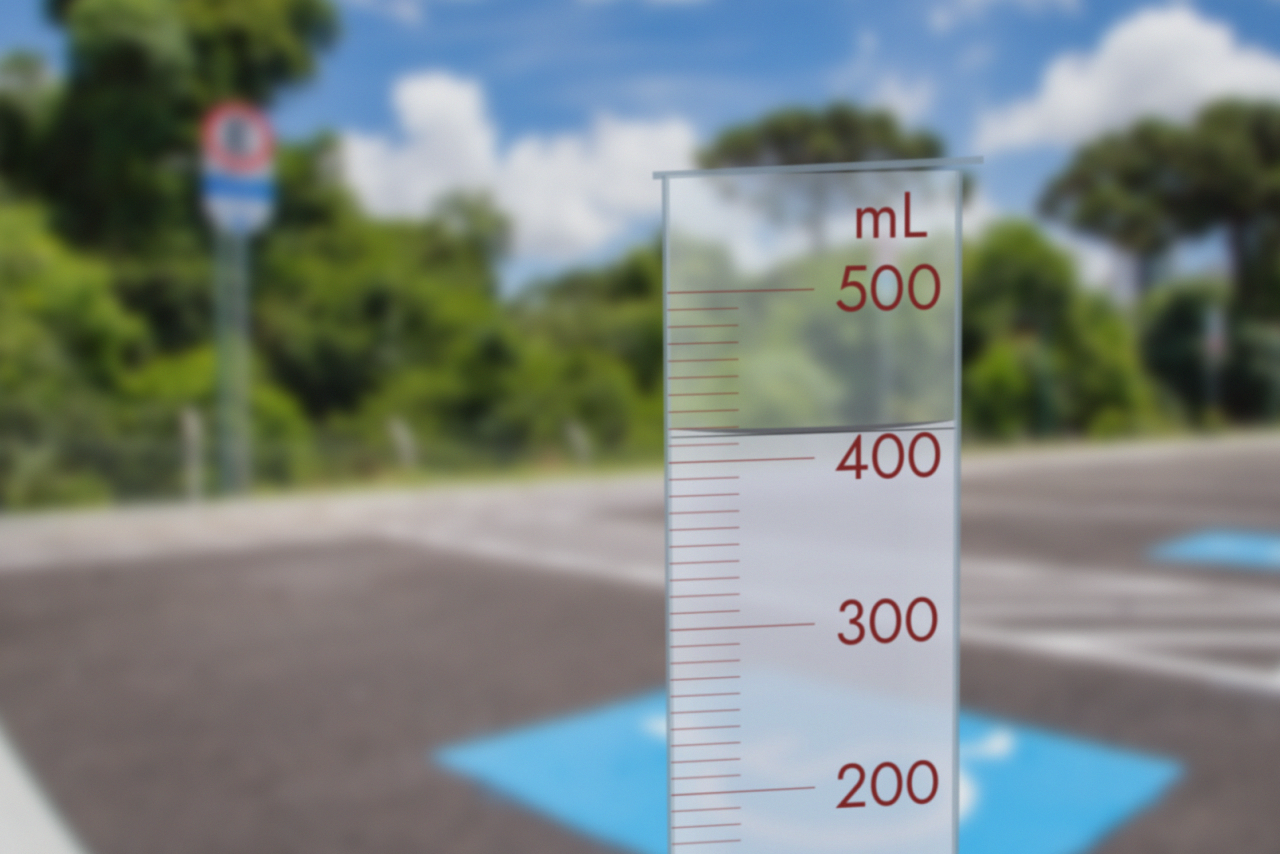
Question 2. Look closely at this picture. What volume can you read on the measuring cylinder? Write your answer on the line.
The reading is 415 mL
